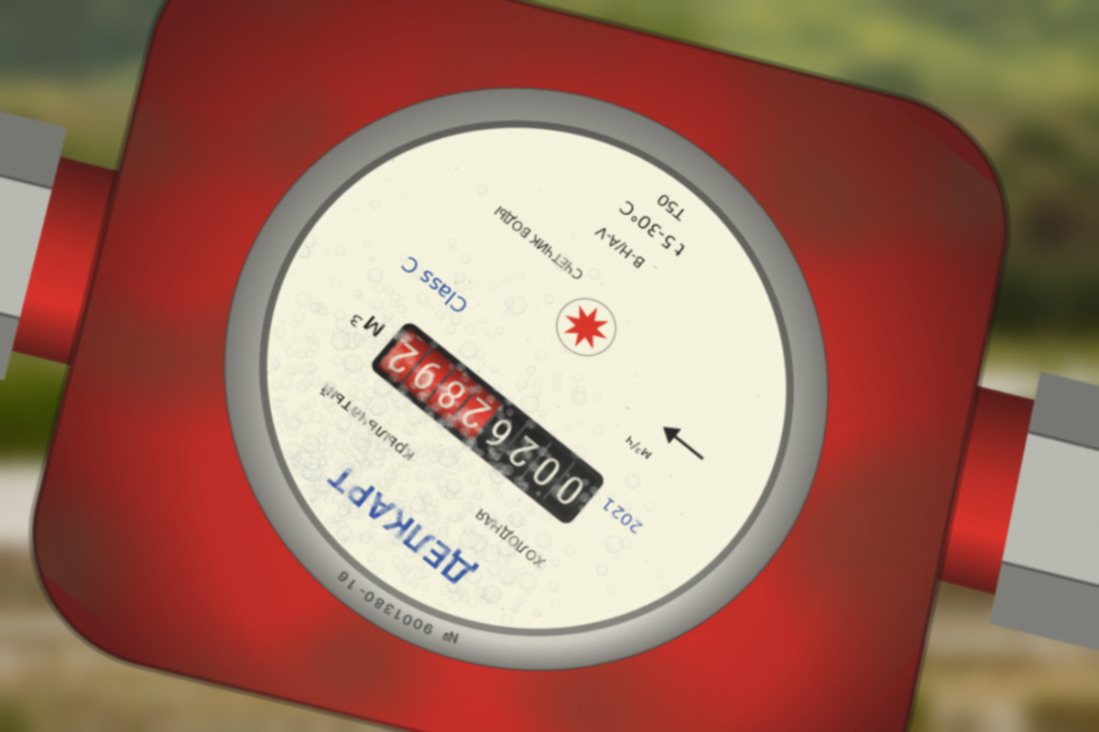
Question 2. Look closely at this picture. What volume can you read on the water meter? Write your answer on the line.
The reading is 26.2892 m³
